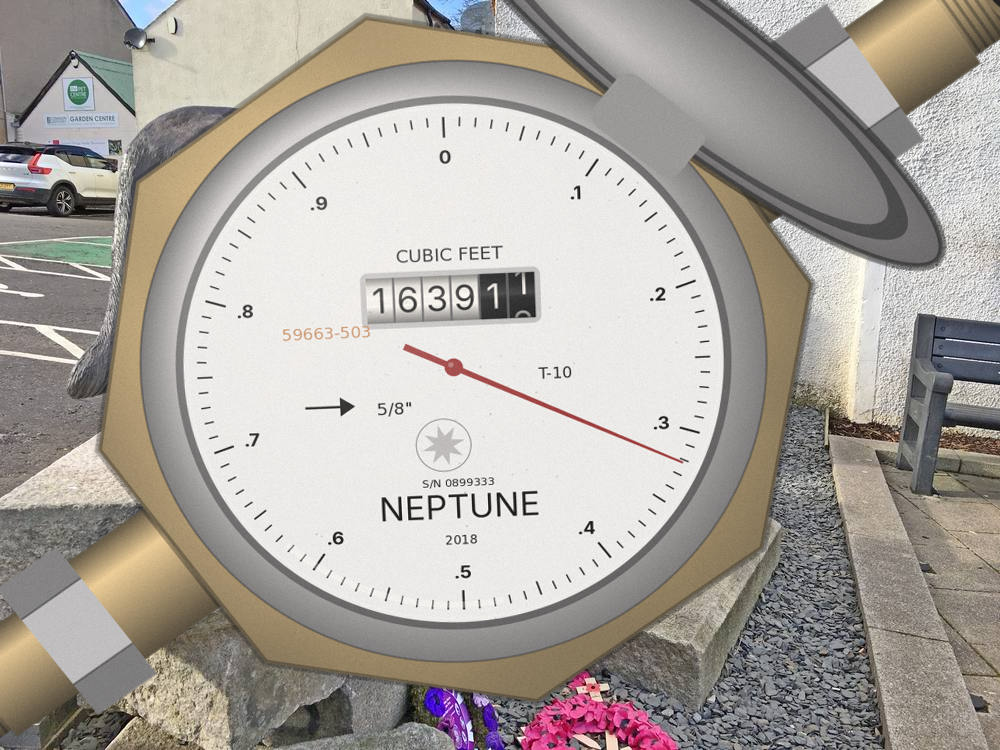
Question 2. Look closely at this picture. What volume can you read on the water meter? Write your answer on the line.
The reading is 163911.32 ft³
